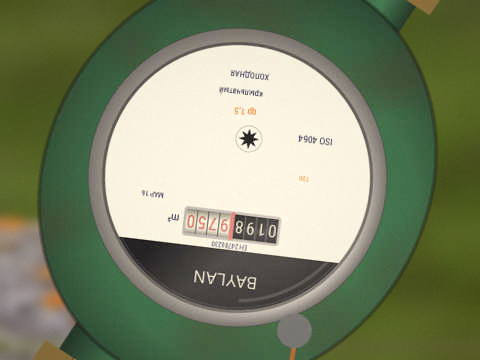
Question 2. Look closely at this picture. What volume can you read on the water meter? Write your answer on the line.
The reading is 198.9750 m³
